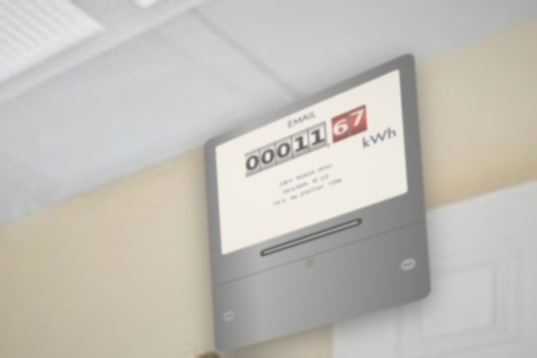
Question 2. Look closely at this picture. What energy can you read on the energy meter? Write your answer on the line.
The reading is 11.67 kWh
